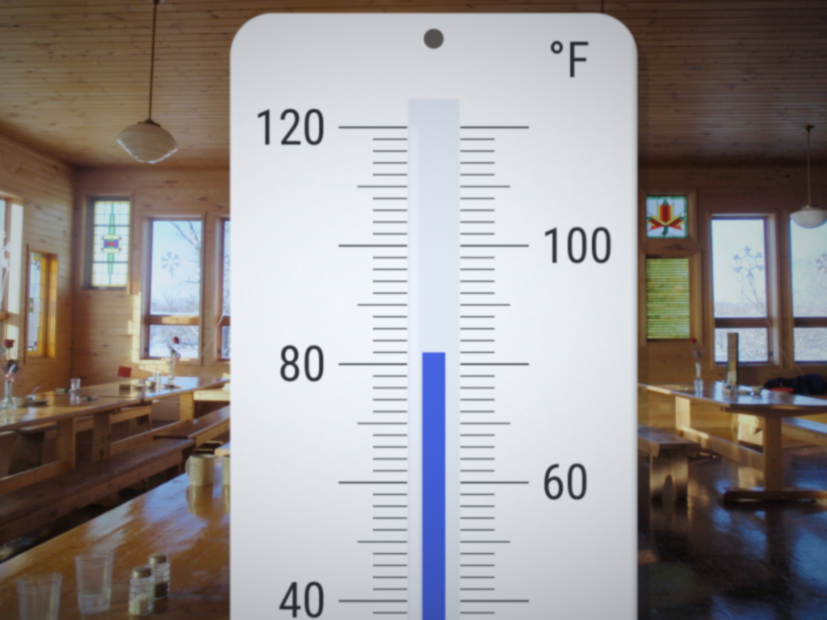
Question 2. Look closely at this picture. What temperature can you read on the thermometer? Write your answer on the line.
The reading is 82 °F
